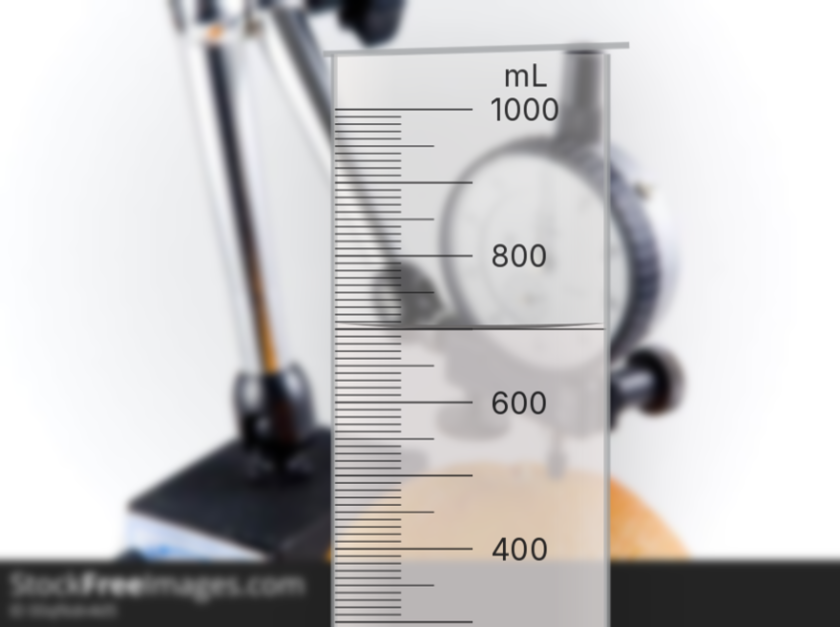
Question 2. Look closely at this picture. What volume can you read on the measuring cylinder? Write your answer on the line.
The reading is 700 mL
